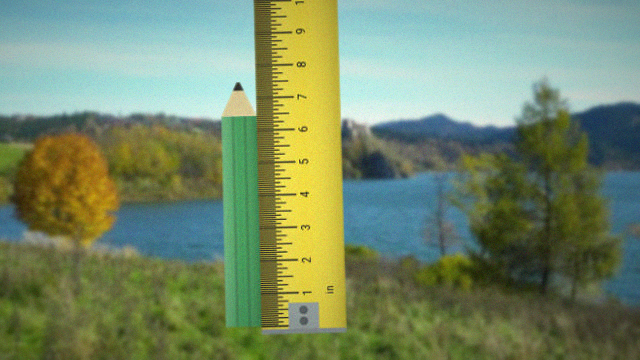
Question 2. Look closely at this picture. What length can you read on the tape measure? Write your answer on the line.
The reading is 7.5 in
